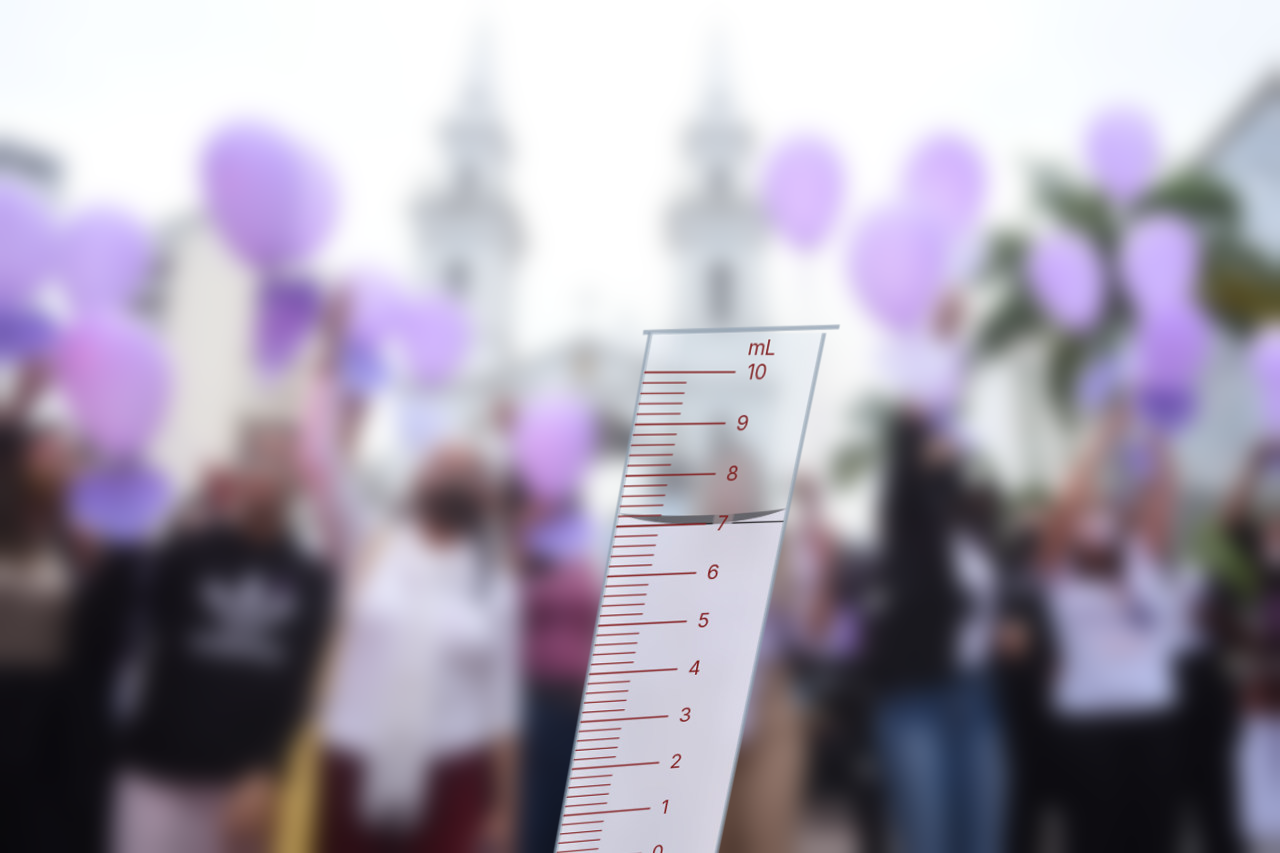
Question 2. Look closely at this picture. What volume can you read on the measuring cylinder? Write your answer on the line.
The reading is 7 mL
